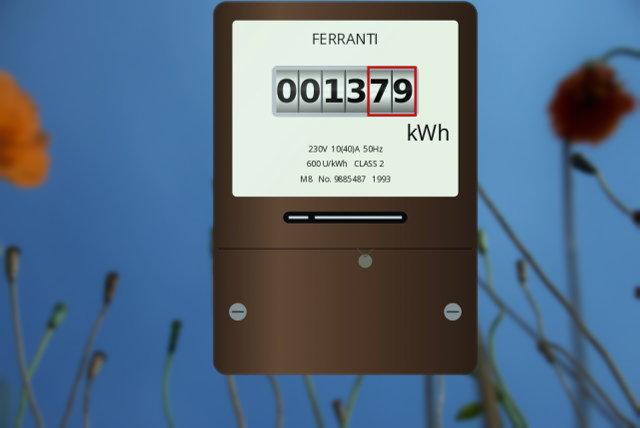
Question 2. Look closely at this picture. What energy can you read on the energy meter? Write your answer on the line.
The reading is 13.79 kWh
